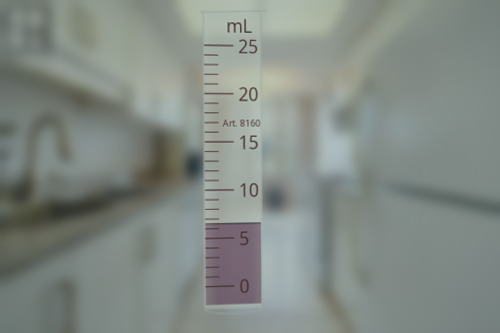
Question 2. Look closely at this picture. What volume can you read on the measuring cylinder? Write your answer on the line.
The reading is 6.5 mL
